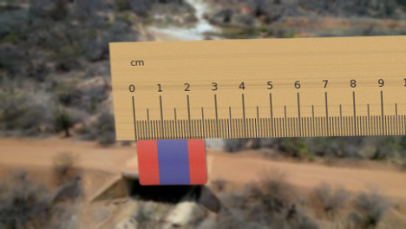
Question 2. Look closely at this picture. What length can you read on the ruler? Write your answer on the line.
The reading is 2.5 cm
